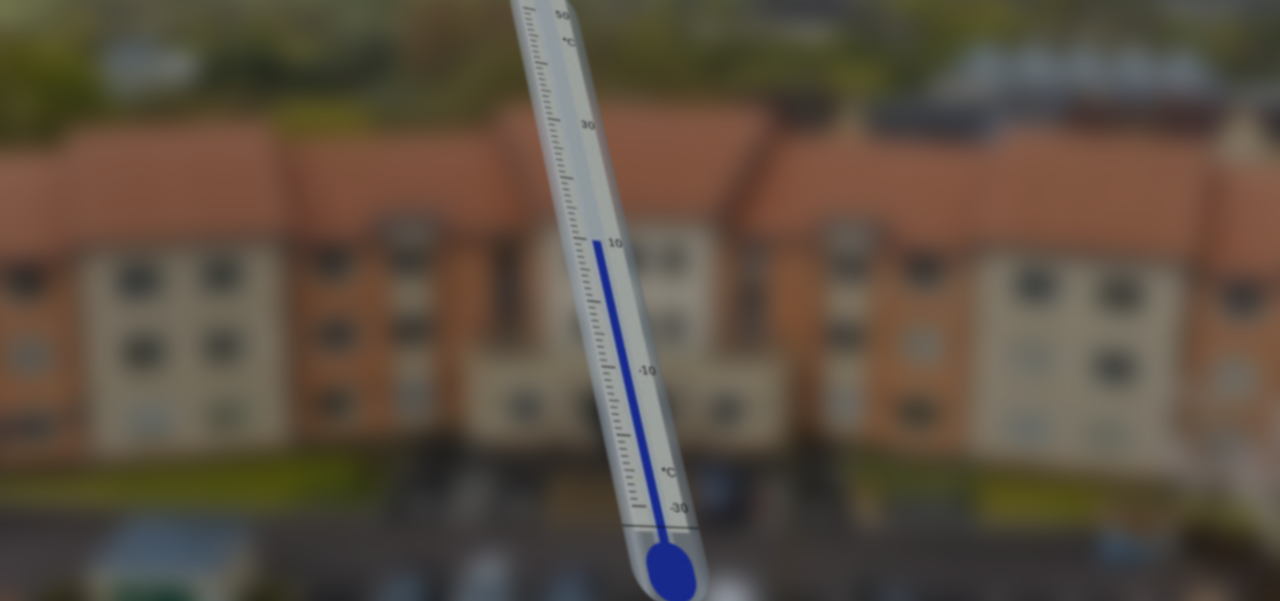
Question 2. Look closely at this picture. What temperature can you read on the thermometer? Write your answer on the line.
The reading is 10 °C
